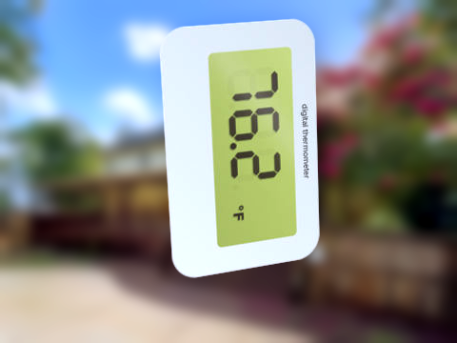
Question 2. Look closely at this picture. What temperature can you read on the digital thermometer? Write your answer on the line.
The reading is 76.2 °F
